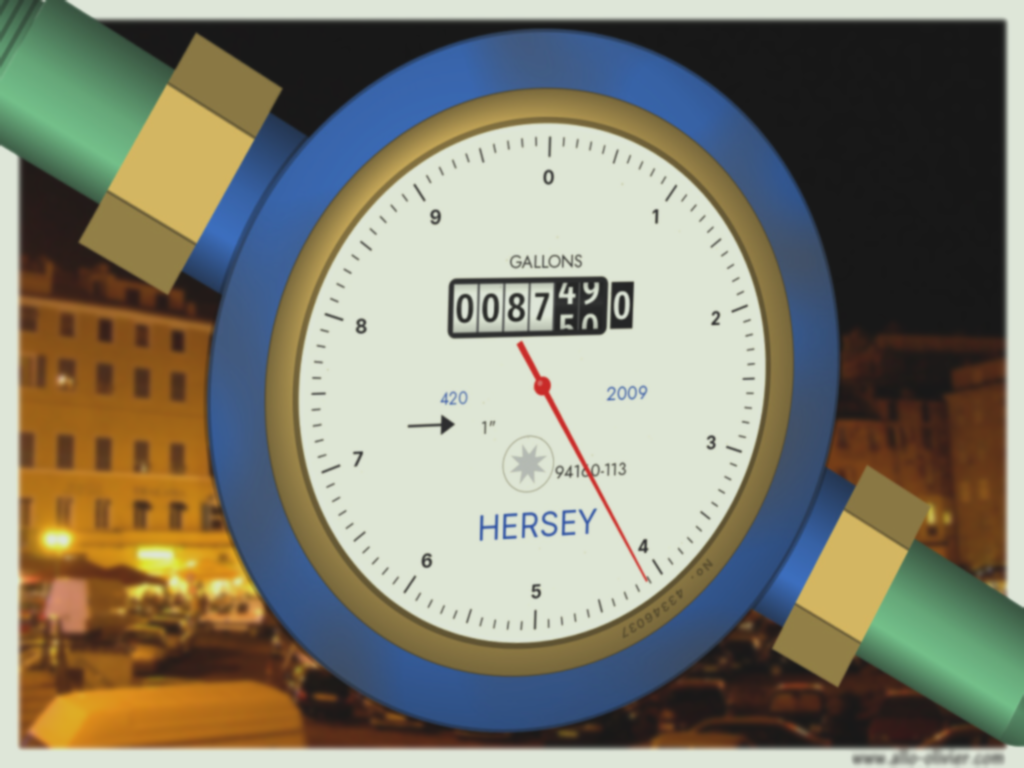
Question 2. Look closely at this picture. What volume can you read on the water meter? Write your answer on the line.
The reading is 87494.1 gal
